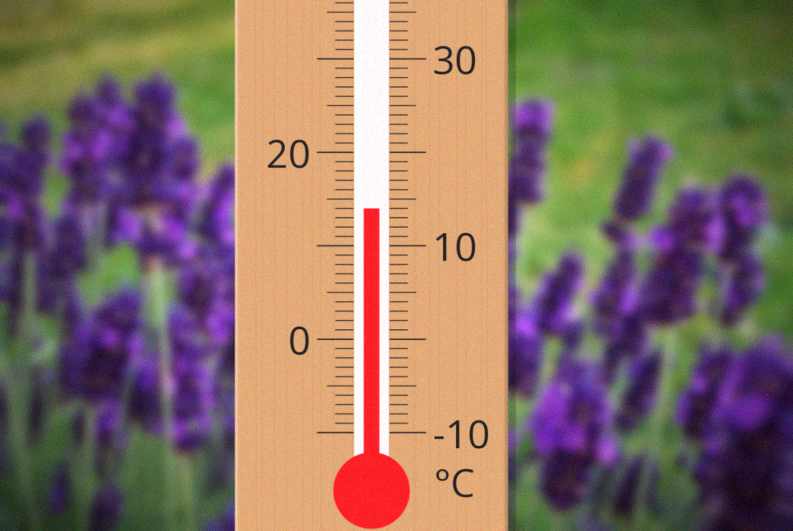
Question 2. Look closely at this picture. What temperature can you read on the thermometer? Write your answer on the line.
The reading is 14 °C
